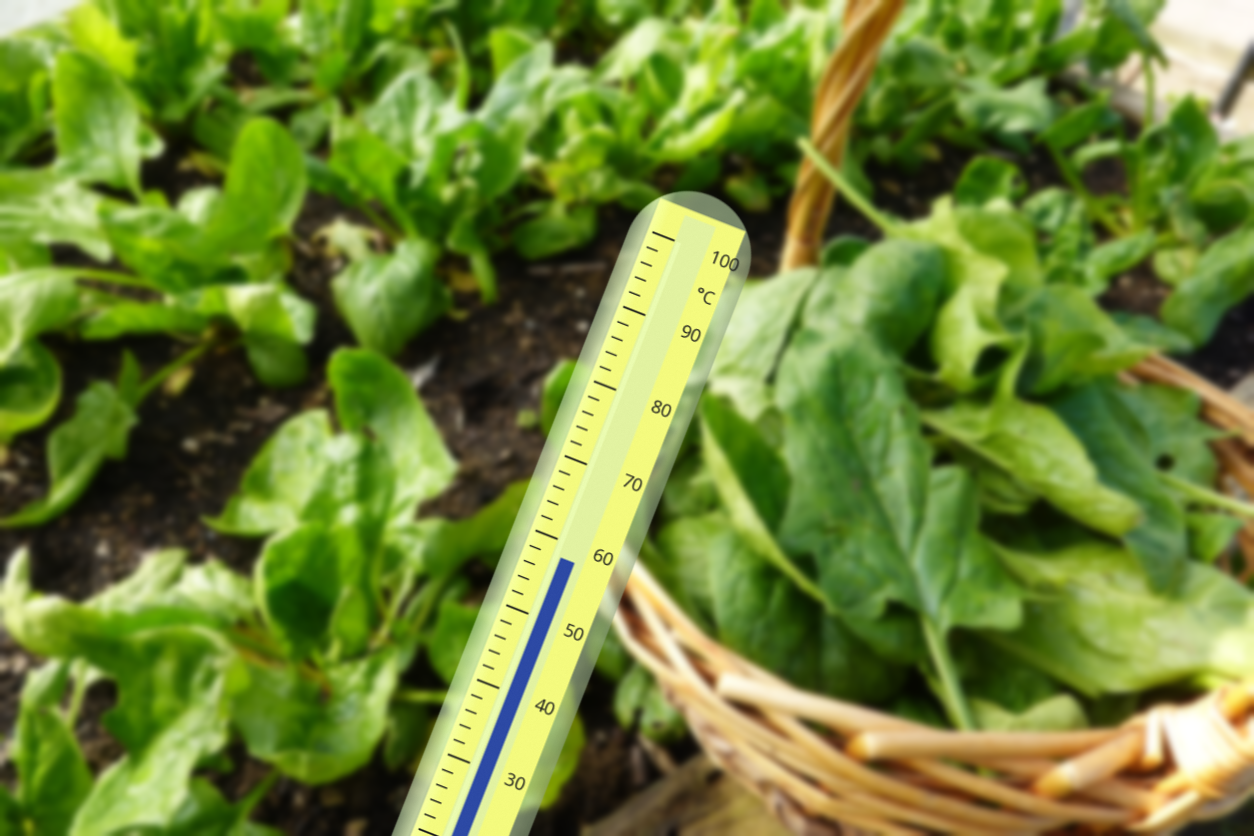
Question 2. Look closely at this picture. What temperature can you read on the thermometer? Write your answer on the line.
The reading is 58 °C
